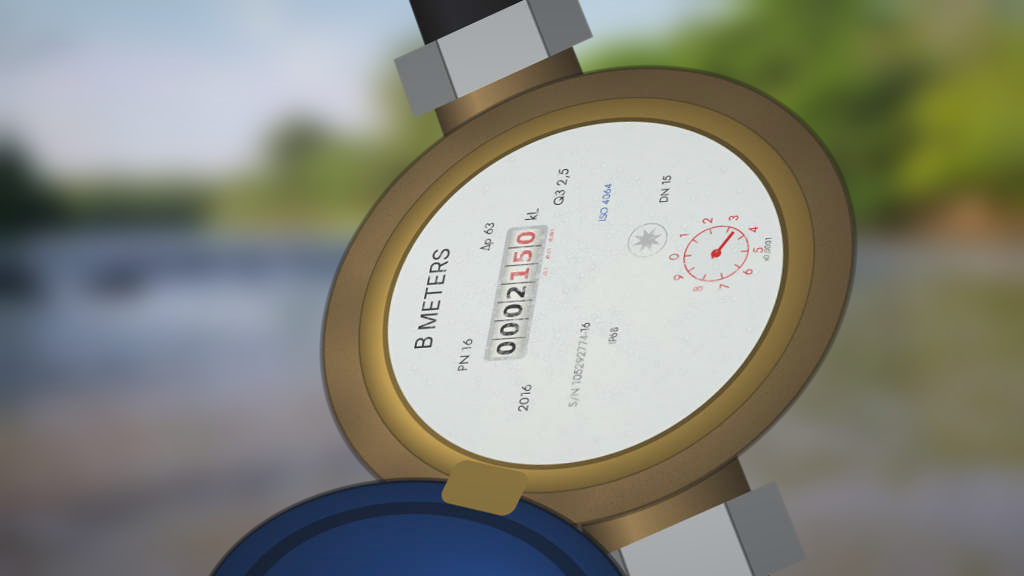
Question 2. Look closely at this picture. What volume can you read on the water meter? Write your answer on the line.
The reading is 2.1503 kL
